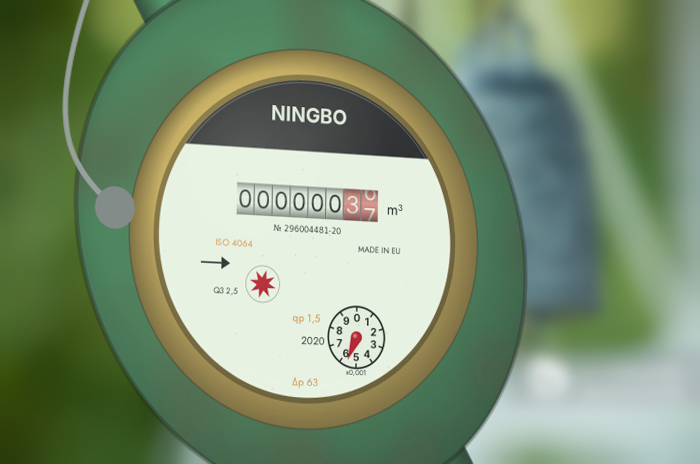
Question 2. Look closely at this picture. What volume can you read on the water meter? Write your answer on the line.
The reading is 0.365 m³
